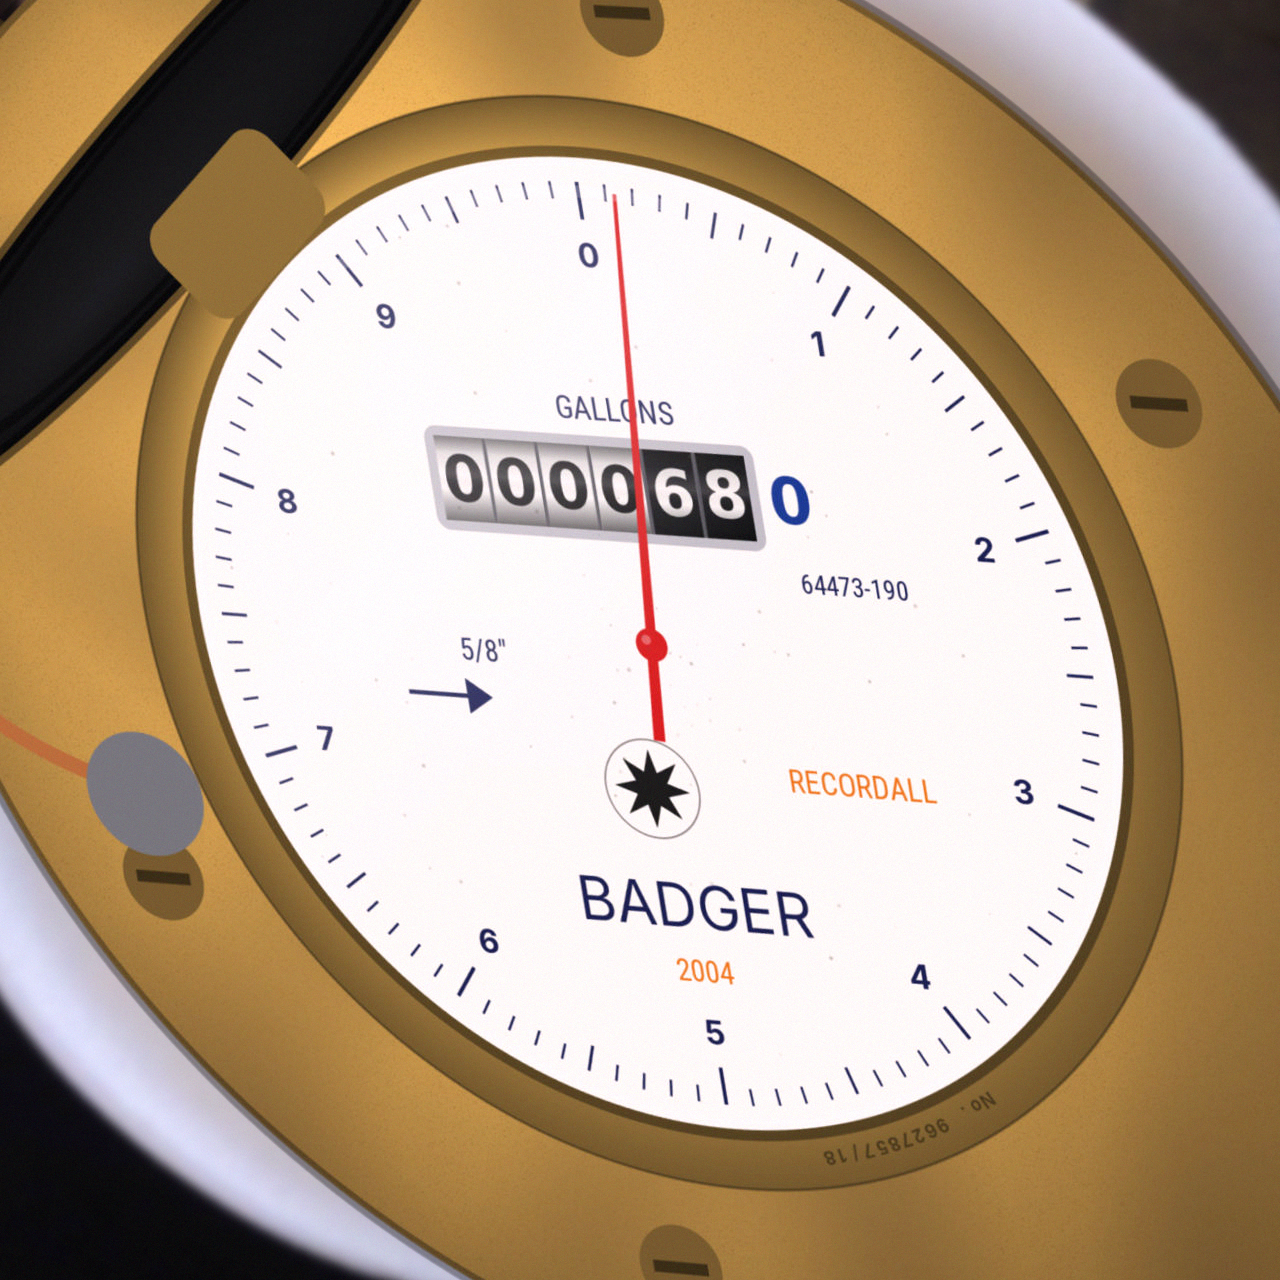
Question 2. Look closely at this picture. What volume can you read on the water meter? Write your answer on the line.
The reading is 680.1 gal
